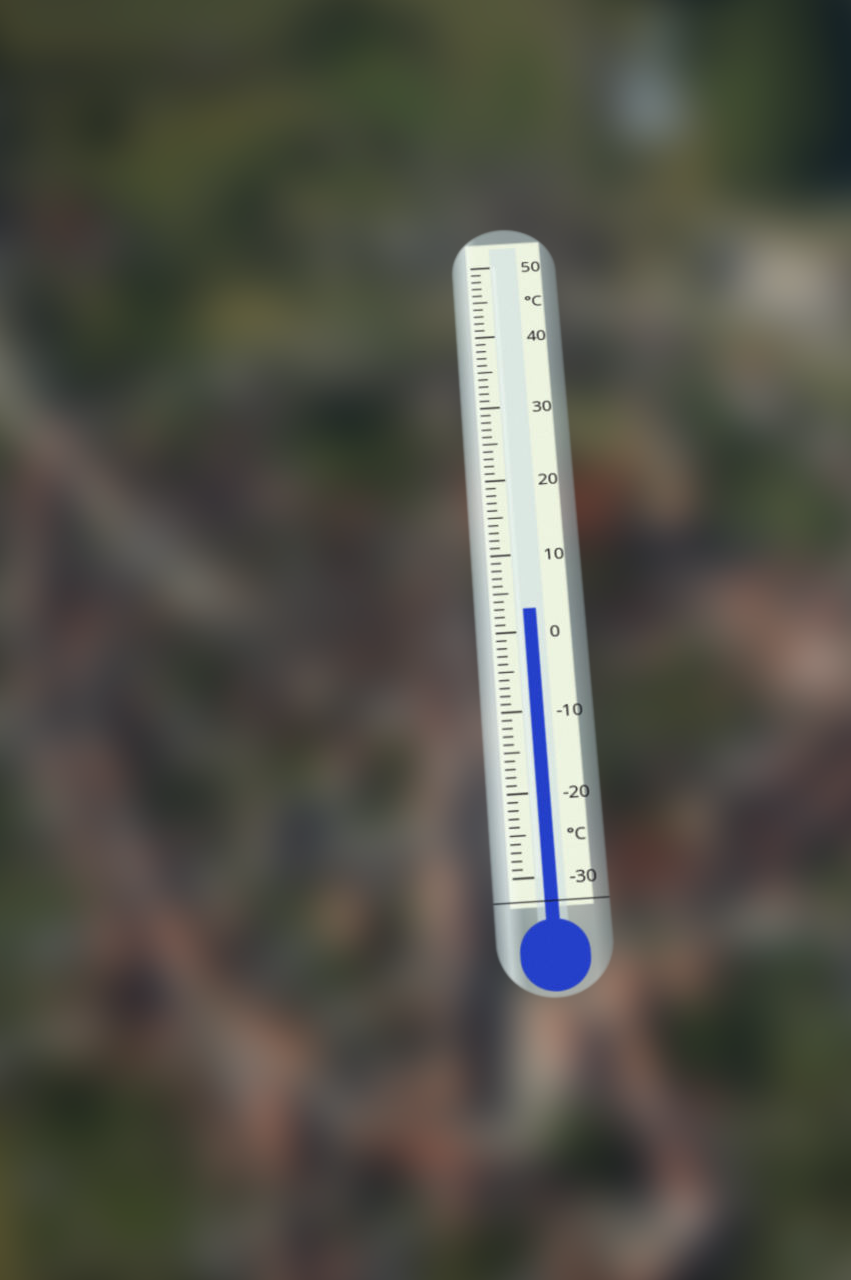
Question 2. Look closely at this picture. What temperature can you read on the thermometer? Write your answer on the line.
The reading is 3 °C
